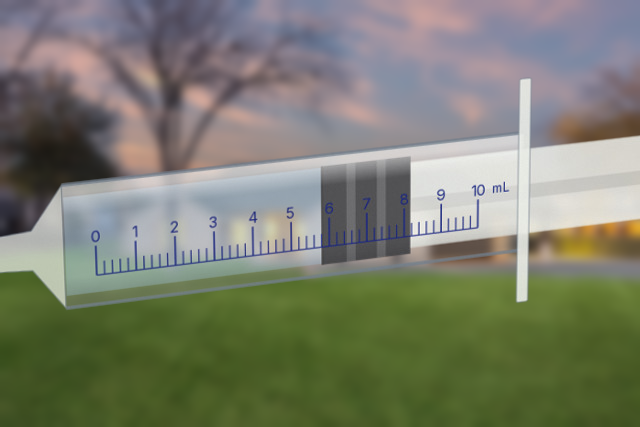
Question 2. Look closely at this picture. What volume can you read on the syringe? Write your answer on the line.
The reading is 5.8 mL
